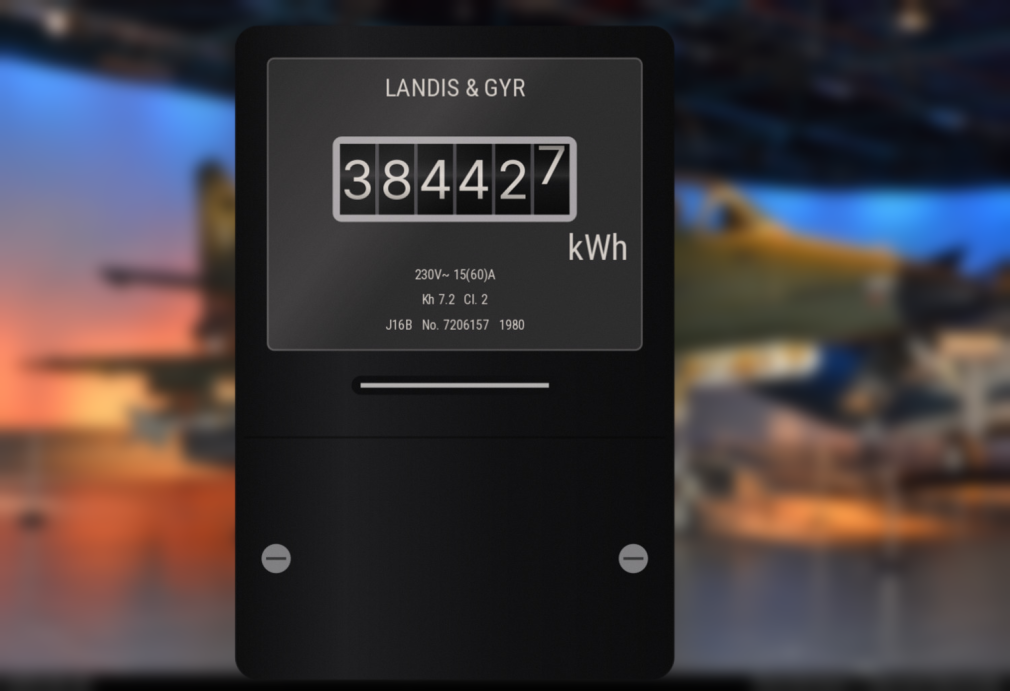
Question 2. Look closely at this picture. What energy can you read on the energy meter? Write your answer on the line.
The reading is 384427 kWh
